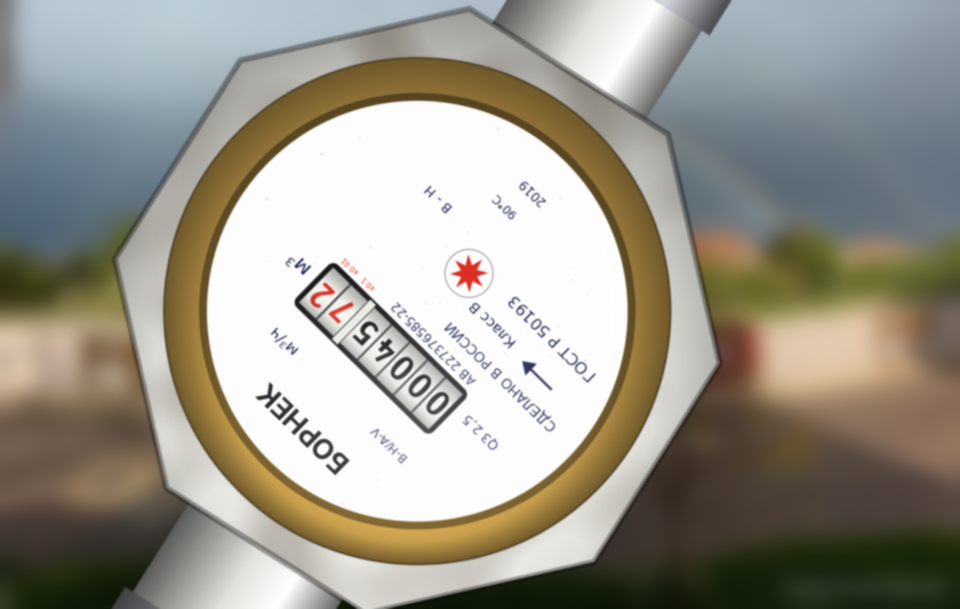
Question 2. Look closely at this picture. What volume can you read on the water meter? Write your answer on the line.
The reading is 45.72 m³
